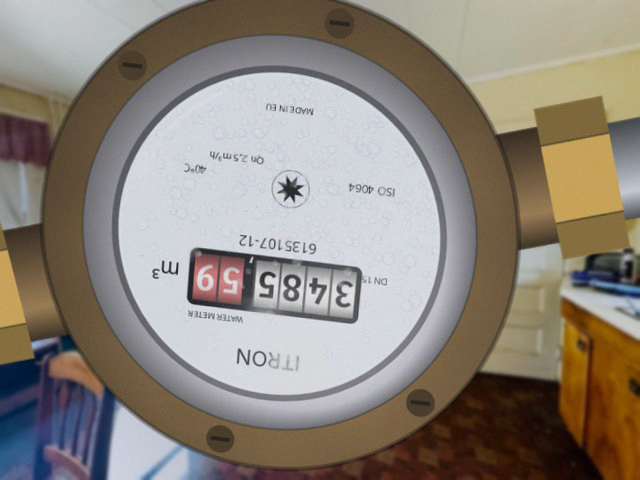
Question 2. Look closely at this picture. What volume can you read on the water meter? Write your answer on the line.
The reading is 3485.59 m³
